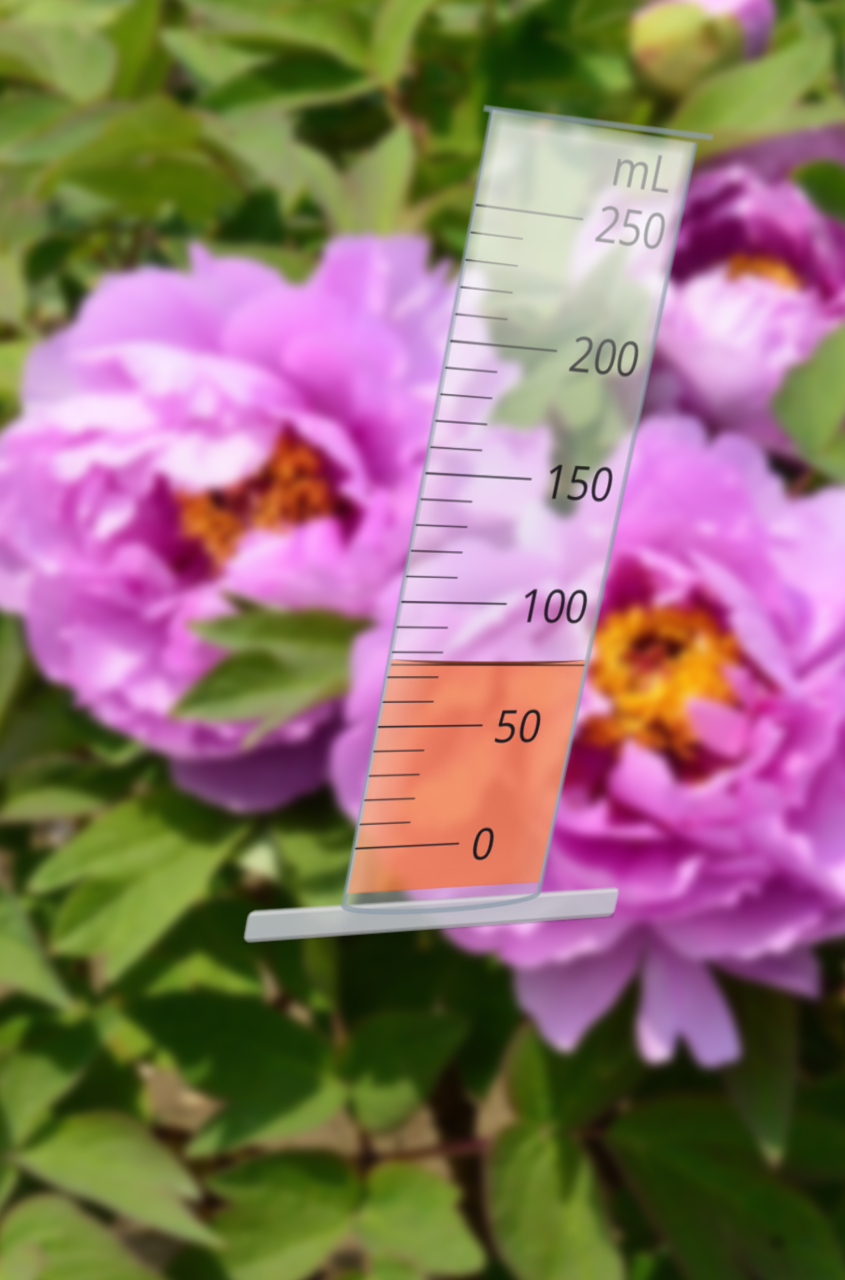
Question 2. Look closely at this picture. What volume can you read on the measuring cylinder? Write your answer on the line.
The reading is 75 mL
